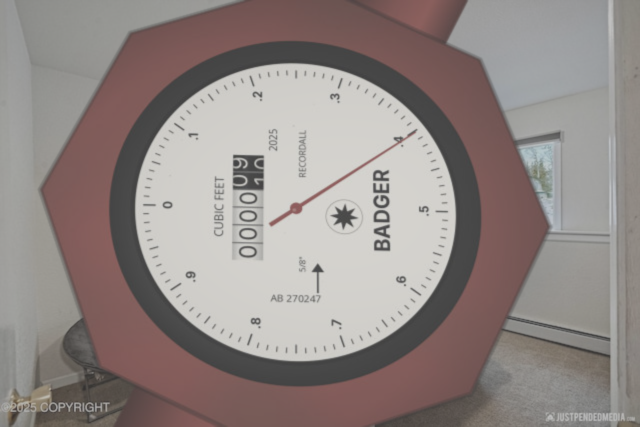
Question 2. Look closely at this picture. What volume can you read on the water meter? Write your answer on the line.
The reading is 9.40 ft³
